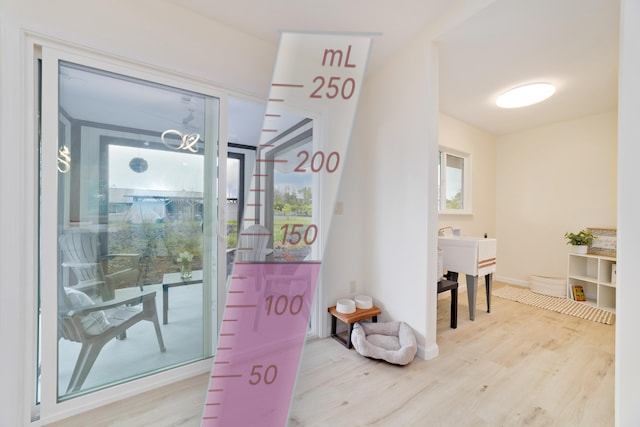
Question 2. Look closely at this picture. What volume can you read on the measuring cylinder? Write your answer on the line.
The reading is 130 mL
